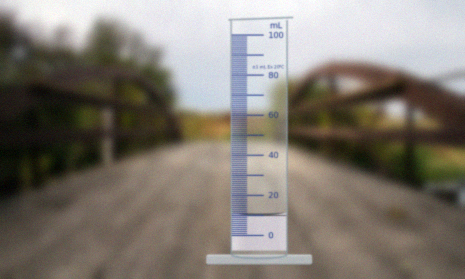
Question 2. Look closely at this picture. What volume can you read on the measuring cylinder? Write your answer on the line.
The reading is 10 mL
